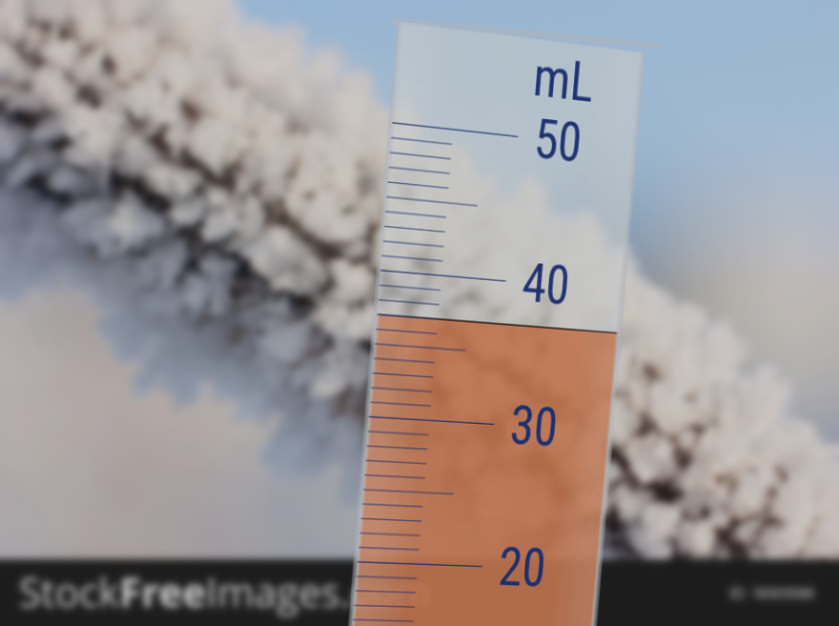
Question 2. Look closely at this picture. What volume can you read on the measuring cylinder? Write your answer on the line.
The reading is 37 mL
